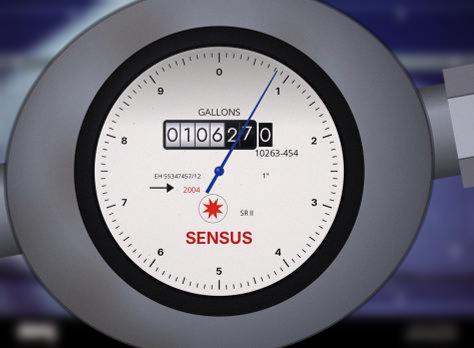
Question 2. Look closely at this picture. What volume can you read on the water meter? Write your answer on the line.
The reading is 106270.8 gal
